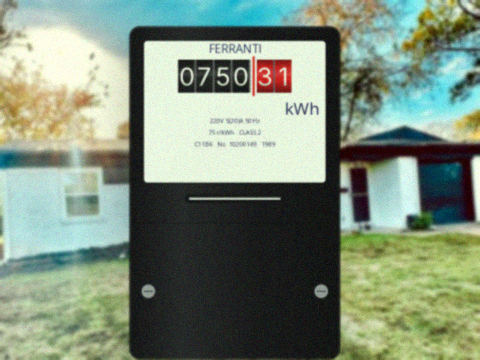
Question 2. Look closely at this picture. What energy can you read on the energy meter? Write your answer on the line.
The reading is 750.31 kWh
